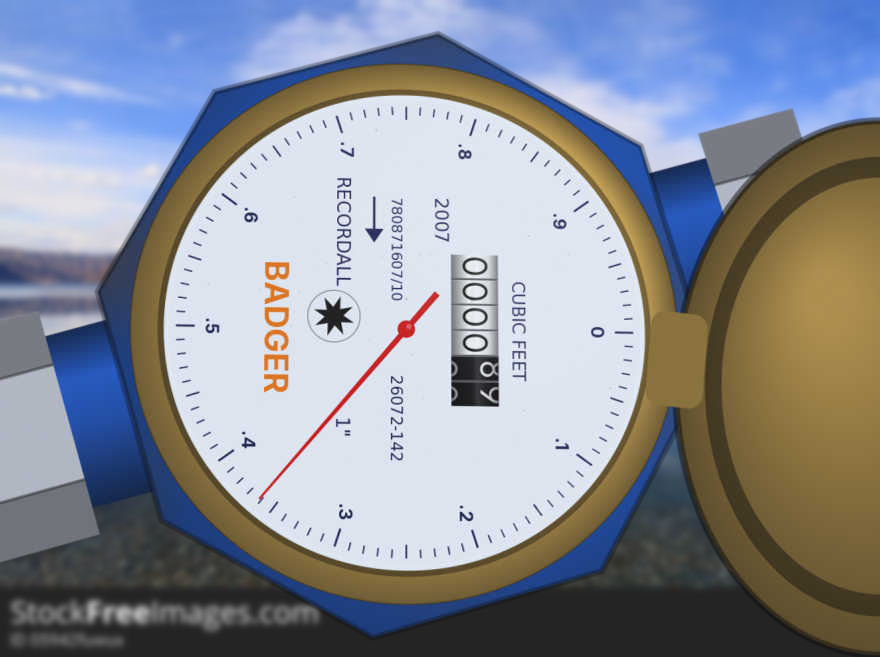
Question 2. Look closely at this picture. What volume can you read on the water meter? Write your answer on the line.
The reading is 89.36 ft³
